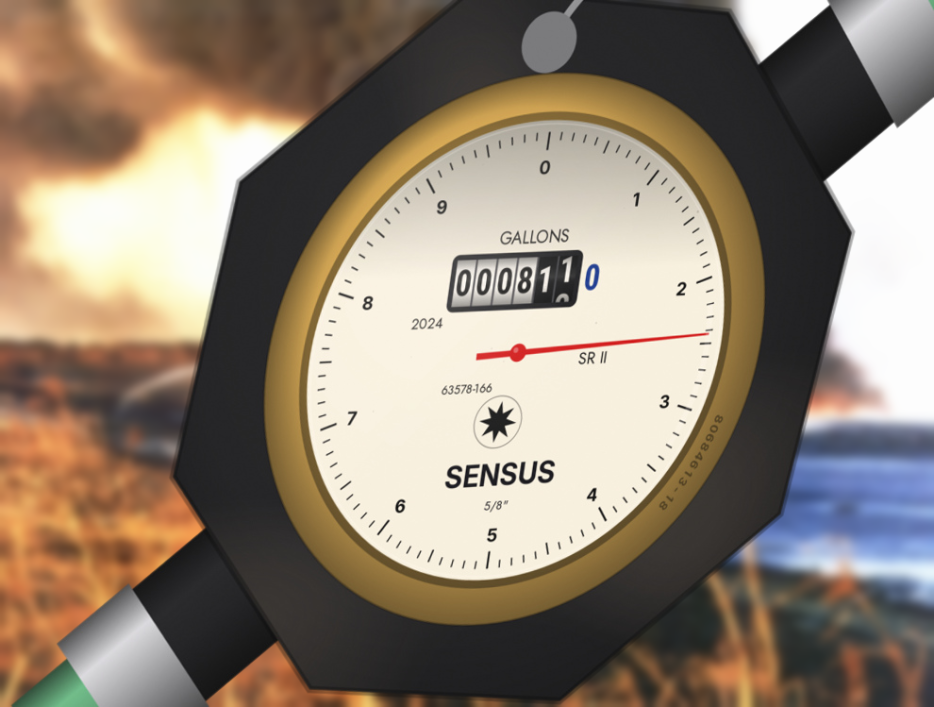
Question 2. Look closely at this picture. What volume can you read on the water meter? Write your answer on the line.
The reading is 8112.4 gal
